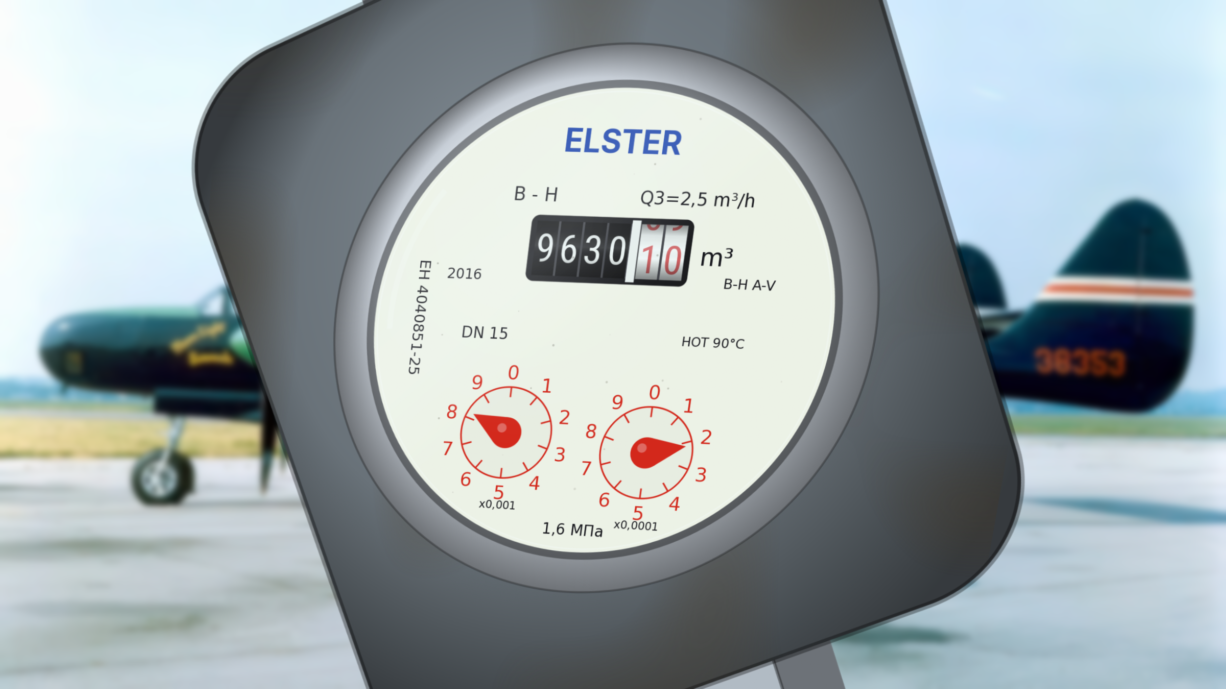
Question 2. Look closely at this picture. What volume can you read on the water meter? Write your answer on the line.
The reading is 9630.0982 m³
